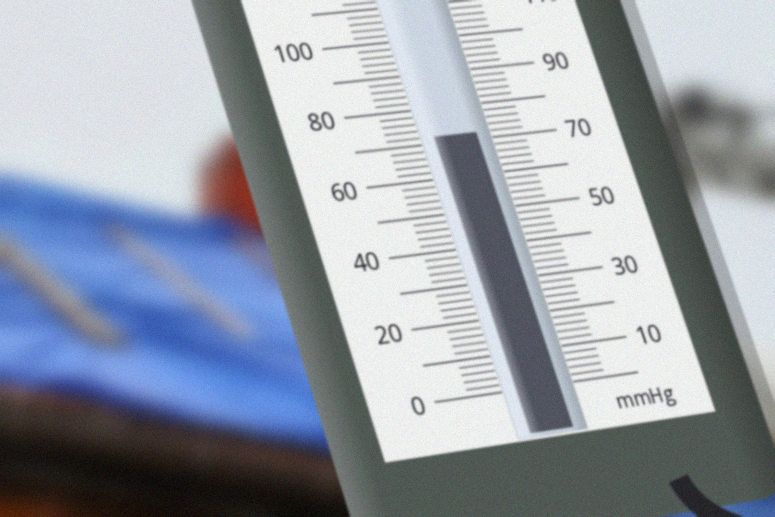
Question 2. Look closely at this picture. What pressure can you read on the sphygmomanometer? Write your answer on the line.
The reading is 72 mmHg
